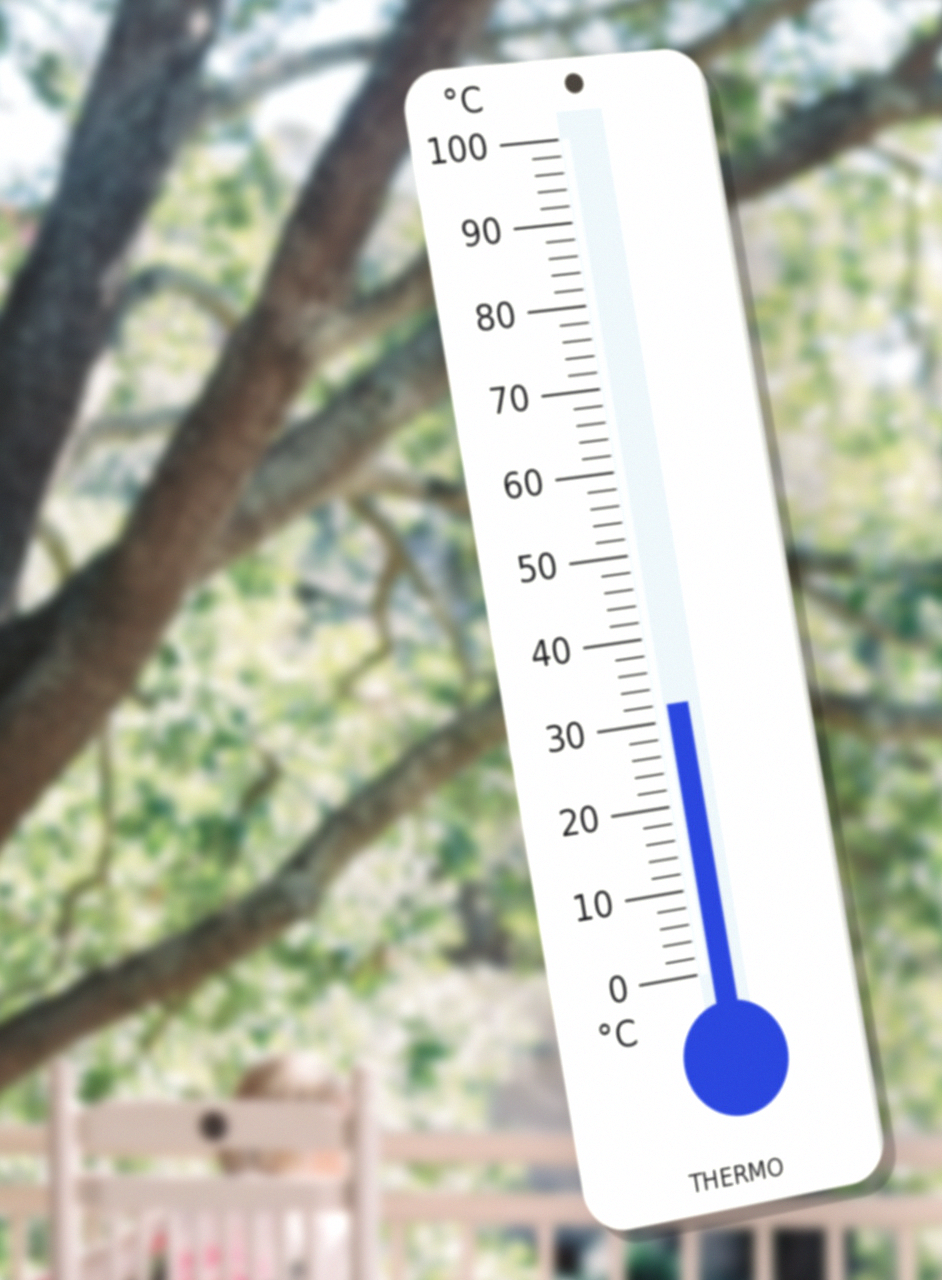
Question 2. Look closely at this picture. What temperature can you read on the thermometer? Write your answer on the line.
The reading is 32 °C
